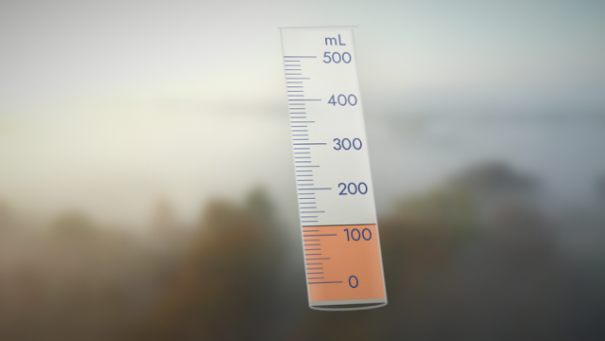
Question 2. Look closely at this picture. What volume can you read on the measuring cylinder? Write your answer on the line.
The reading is 120 mL
